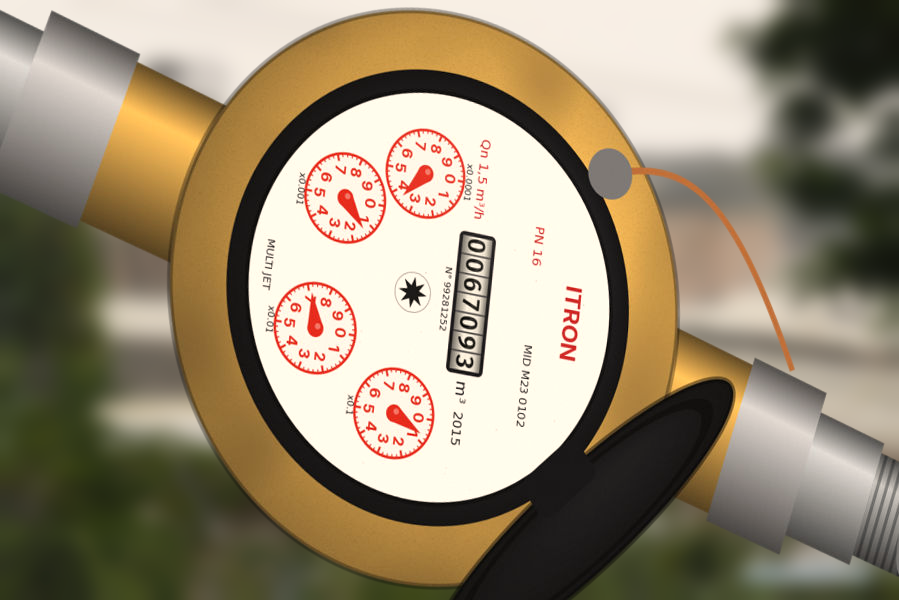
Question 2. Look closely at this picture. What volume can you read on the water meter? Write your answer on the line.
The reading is 67093.0713 m³
